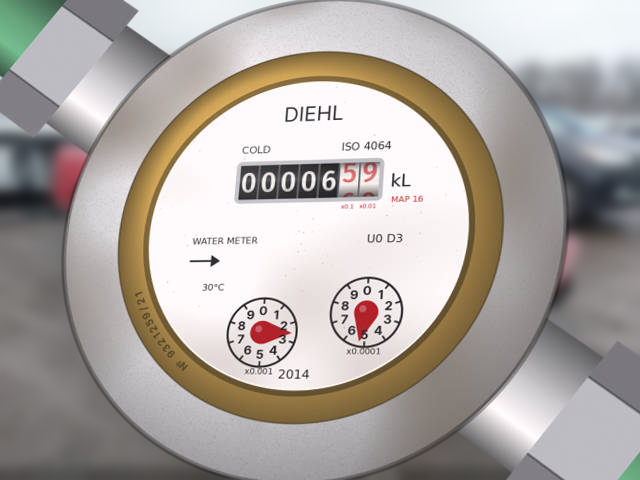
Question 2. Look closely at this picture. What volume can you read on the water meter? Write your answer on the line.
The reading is 6.5925 kL
